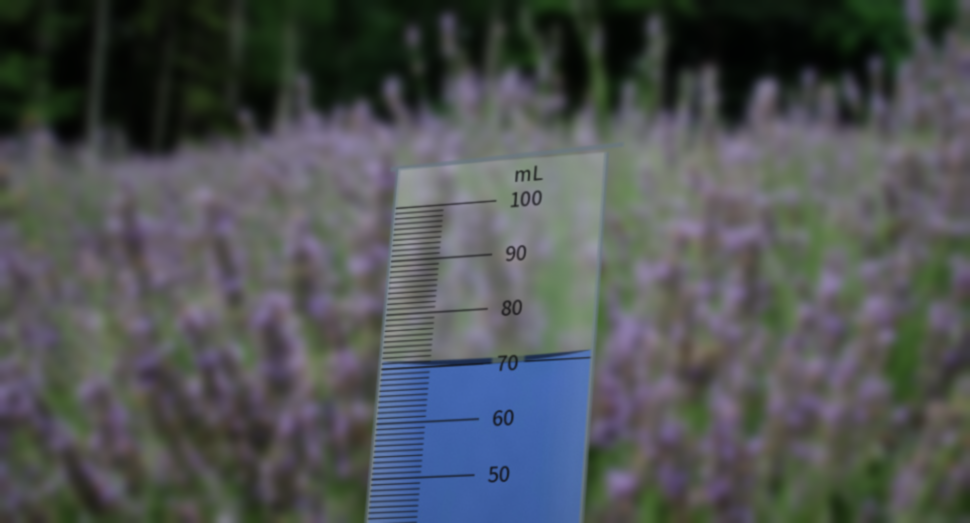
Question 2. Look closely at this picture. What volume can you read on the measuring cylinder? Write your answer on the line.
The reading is 70 mL
